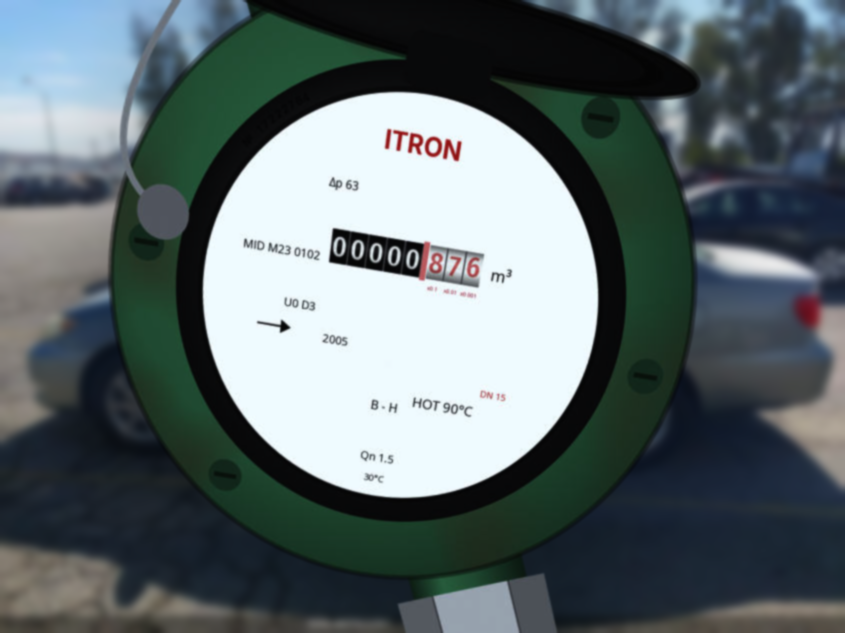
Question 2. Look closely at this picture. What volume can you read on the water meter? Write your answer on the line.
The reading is 0.876 m³
